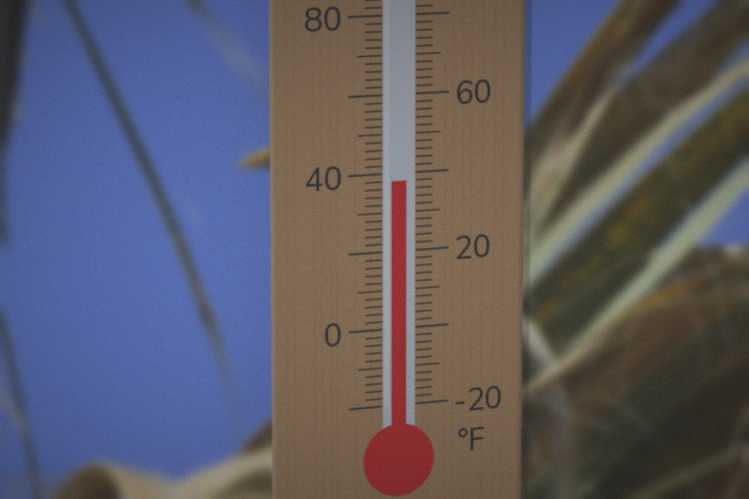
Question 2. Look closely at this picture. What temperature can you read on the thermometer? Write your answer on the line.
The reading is 38 °F
